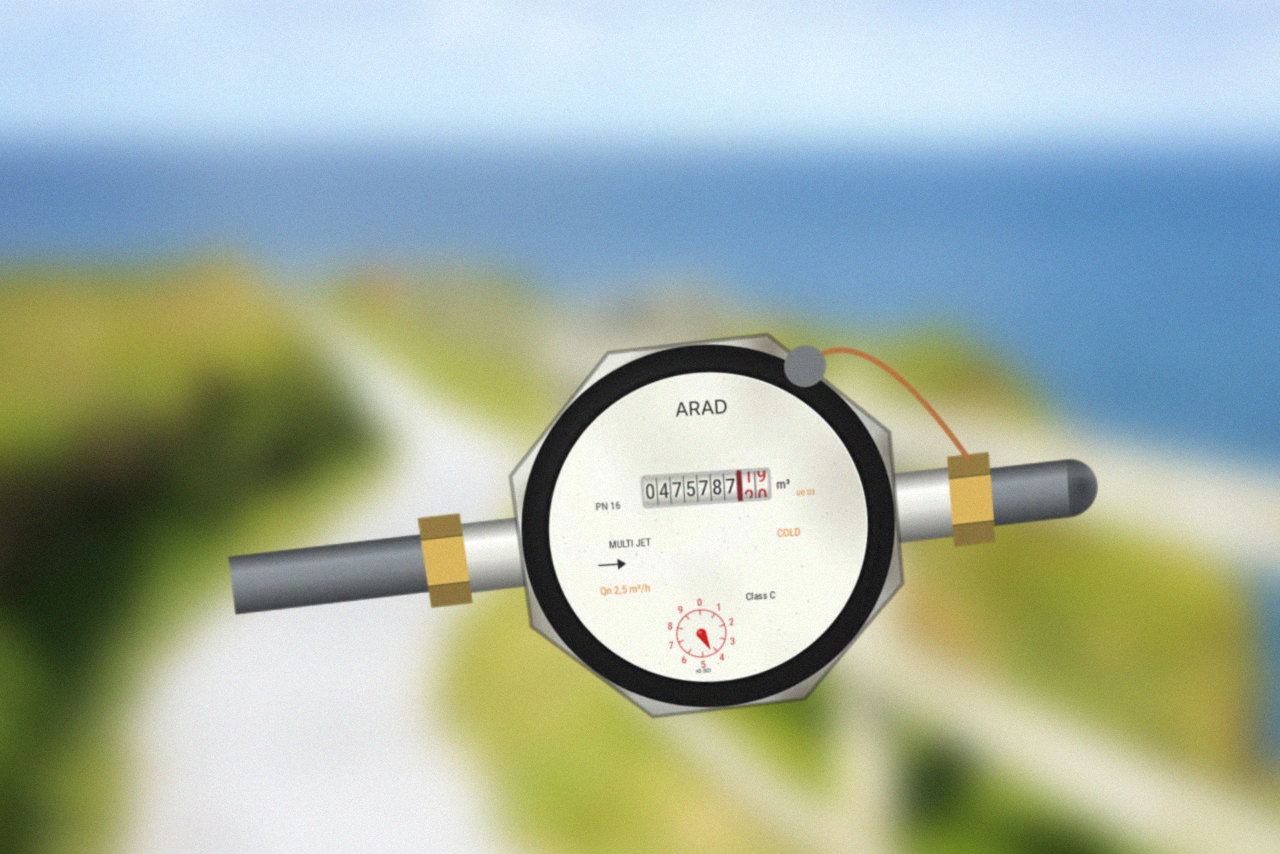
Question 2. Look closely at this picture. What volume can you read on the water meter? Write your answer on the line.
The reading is 475787.194 m³
